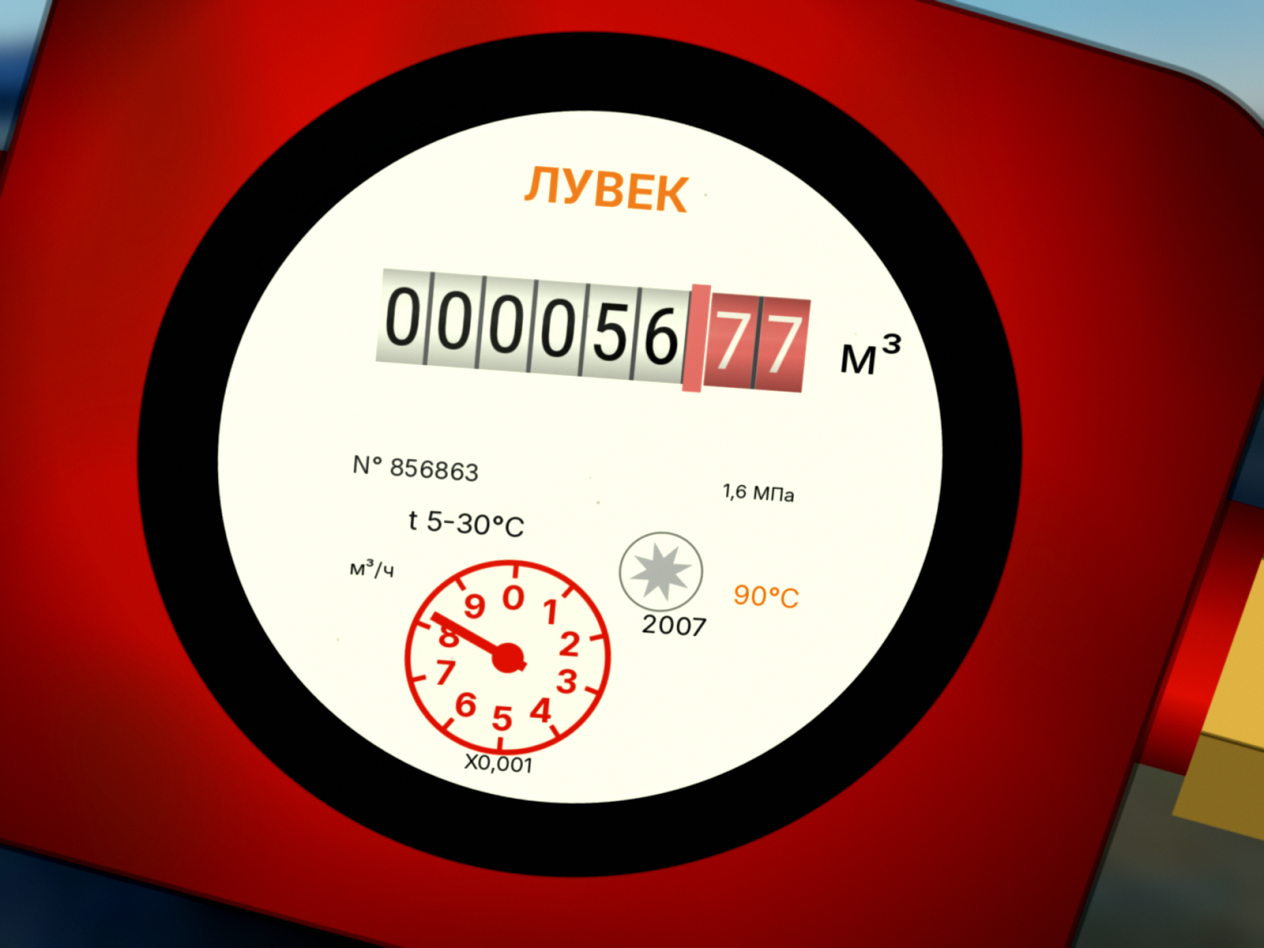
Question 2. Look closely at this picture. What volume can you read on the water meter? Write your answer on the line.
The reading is 56.778 m³
